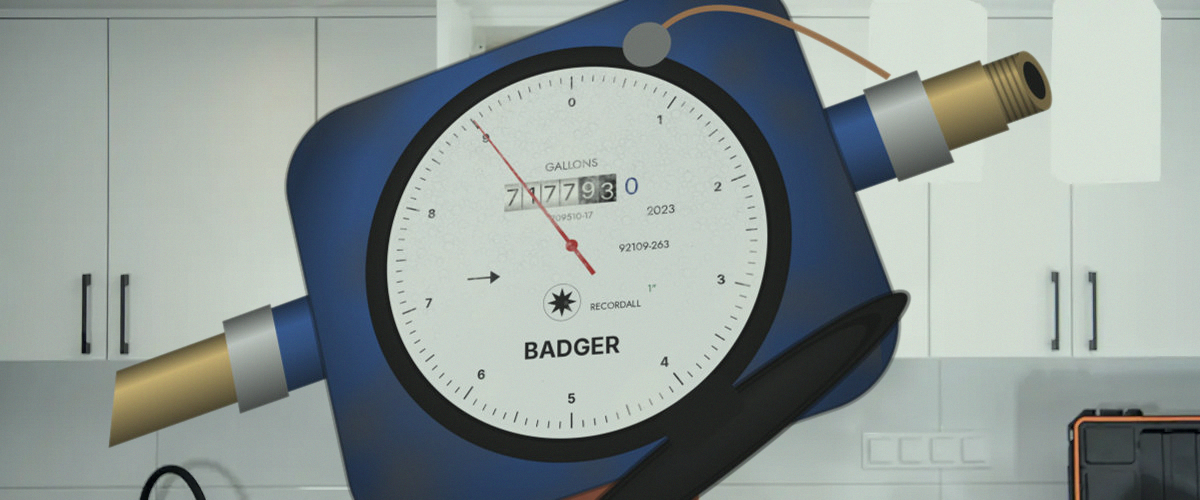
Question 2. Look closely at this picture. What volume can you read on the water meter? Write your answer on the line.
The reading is 7177929.0 gal
